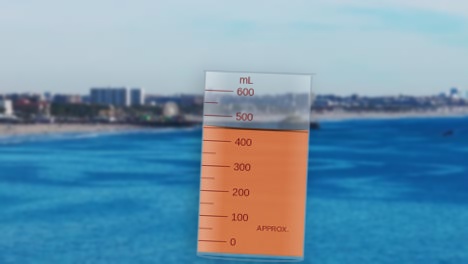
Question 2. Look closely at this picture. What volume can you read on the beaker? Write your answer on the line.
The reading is 450 mL
